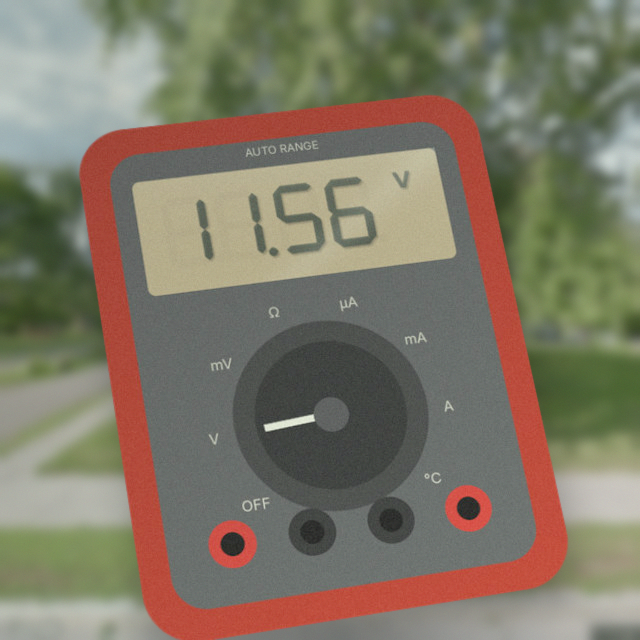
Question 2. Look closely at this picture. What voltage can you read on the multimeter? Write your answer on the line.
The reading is 11.56 V
